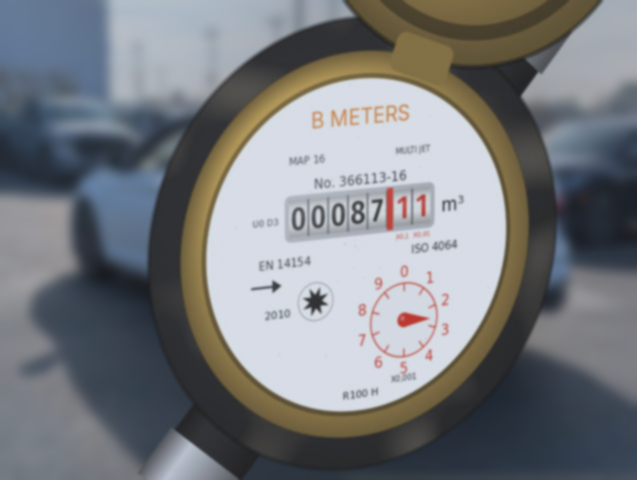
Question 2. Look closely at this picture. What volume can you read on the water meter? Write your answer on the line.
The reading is 87.112 m³
